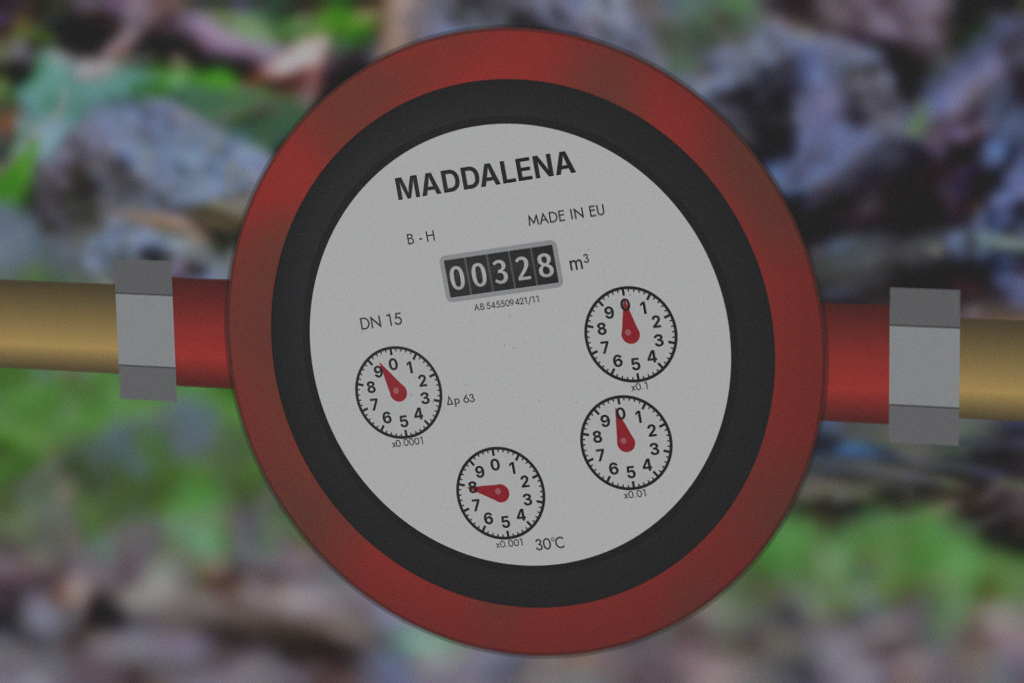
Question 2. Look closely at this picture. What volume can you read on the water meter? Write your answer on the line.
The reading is 327.9979 m³
